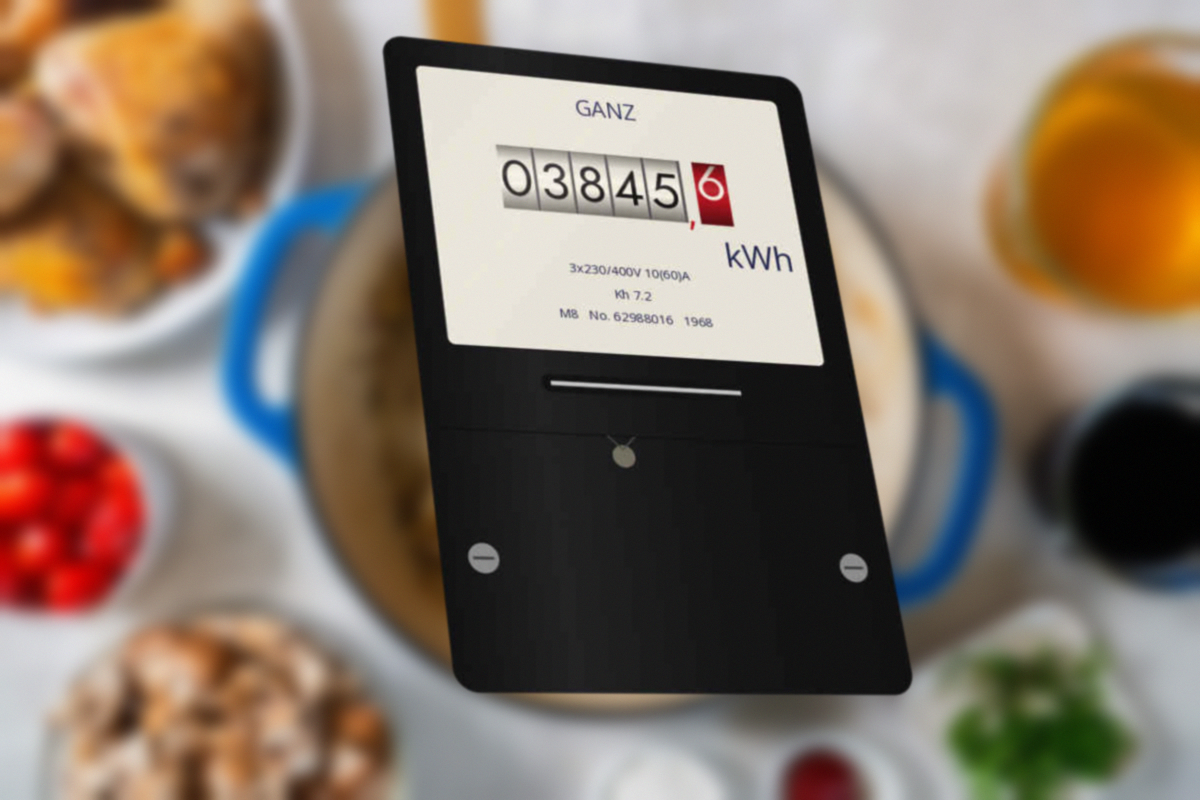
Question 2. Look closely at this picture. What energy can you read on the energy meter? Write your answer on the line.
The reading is 3845.6 kWh
